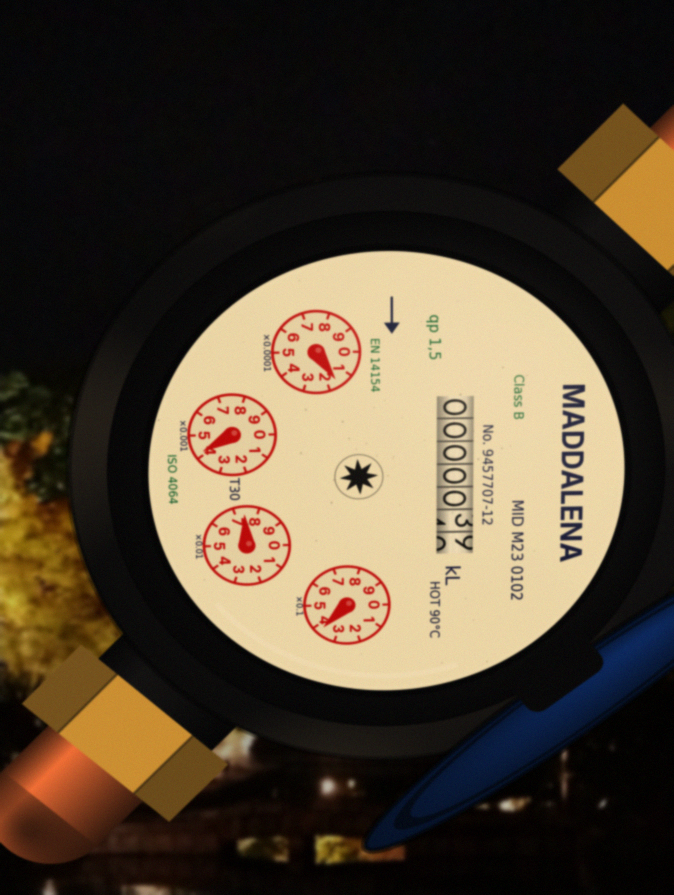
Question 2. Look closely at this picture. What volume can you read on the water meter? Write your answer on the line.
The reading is 39.3741 kL
